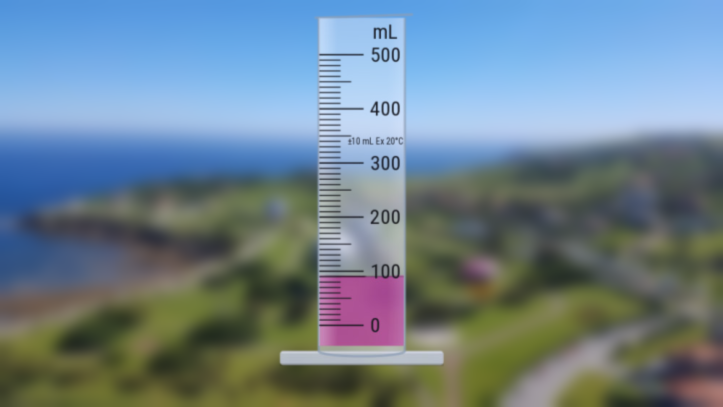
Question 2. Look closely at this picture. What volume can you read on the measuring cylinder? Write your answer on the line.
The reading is 90 mL
